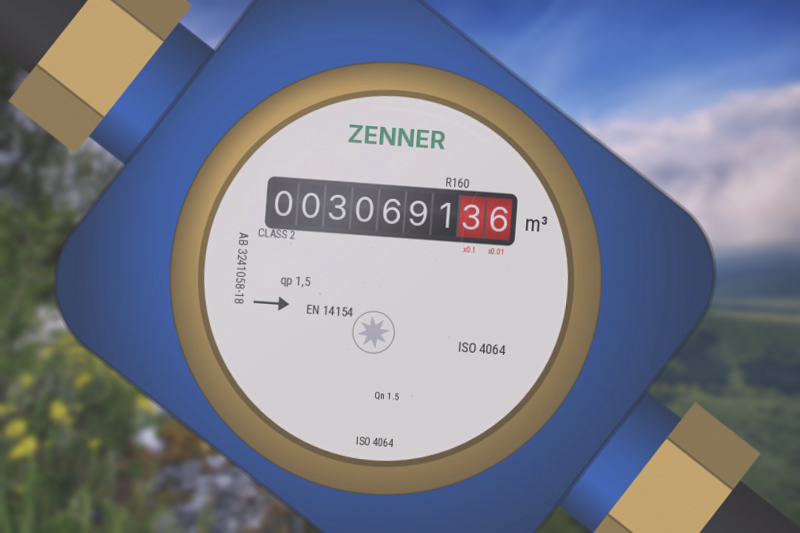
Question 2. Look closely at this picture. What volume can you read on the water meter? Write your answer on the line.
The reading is 30691.36 m³
